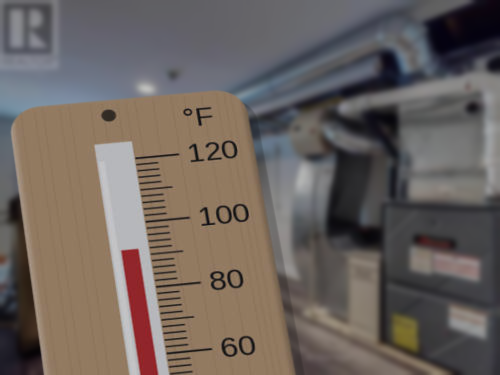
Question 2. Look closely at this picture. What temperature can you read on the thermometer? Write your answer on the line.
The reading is 92 °F
